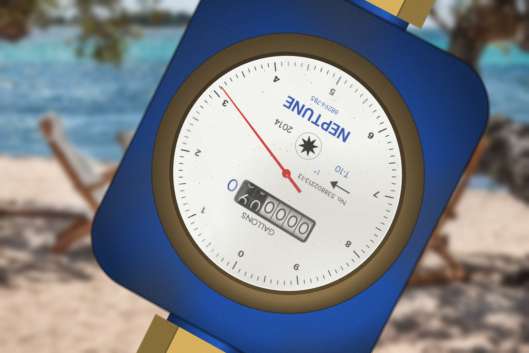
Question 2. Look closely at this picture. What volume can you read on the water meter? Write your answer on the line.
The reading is 93.1 gal
